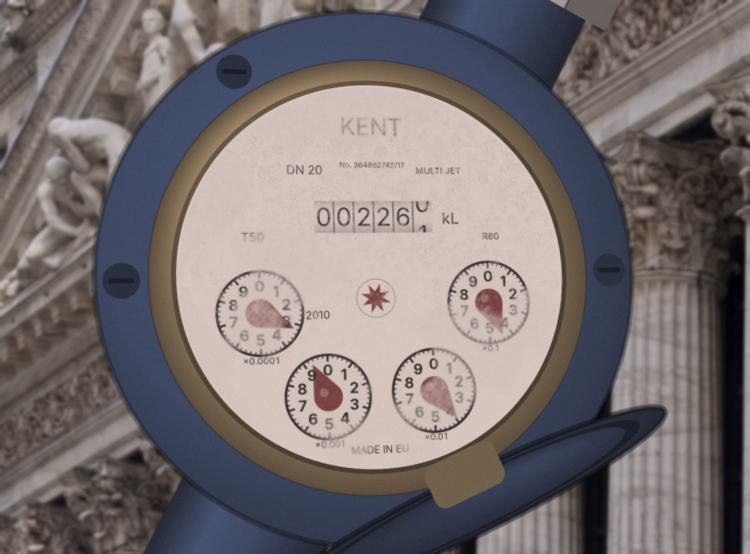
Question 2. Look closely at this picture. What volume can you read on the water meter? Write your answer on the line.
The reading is 2260.4393 kL
